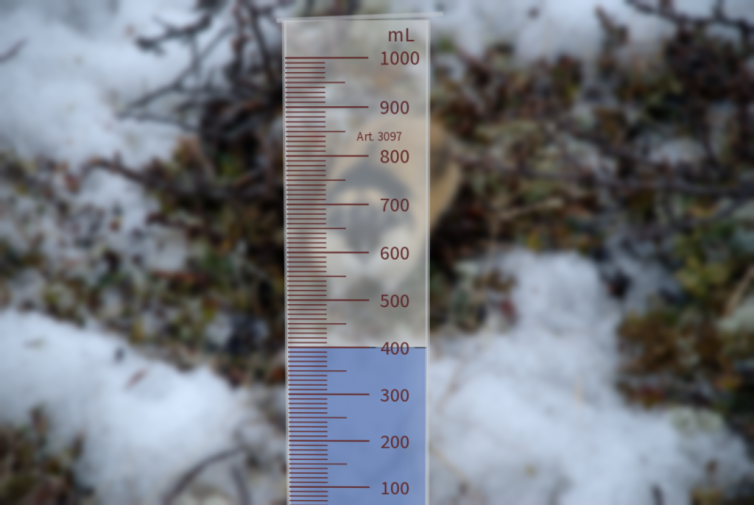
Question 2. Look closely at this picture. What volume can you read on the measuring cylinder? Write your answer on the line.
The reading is 400 mL
